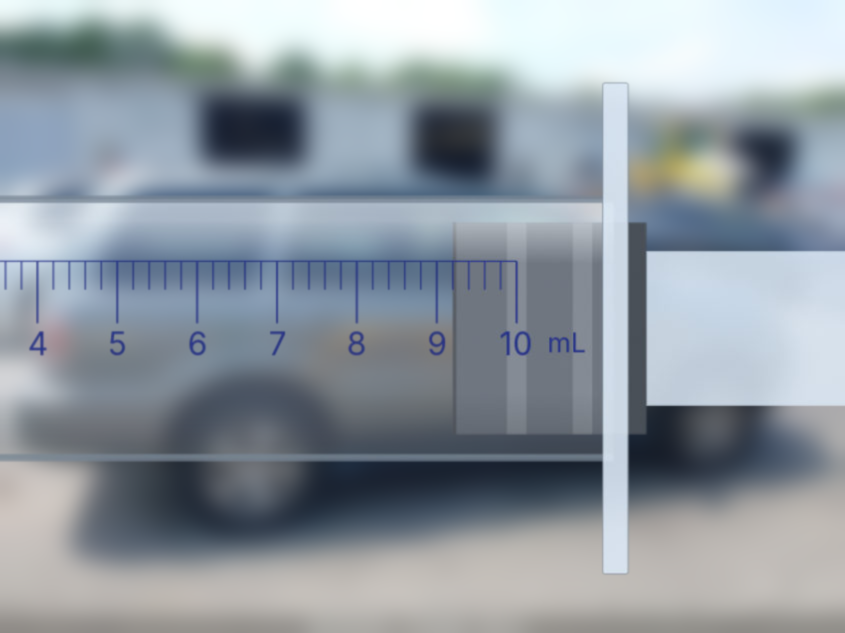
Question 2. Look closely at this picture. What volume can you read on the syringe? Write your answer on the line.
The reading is 9.2 mL
